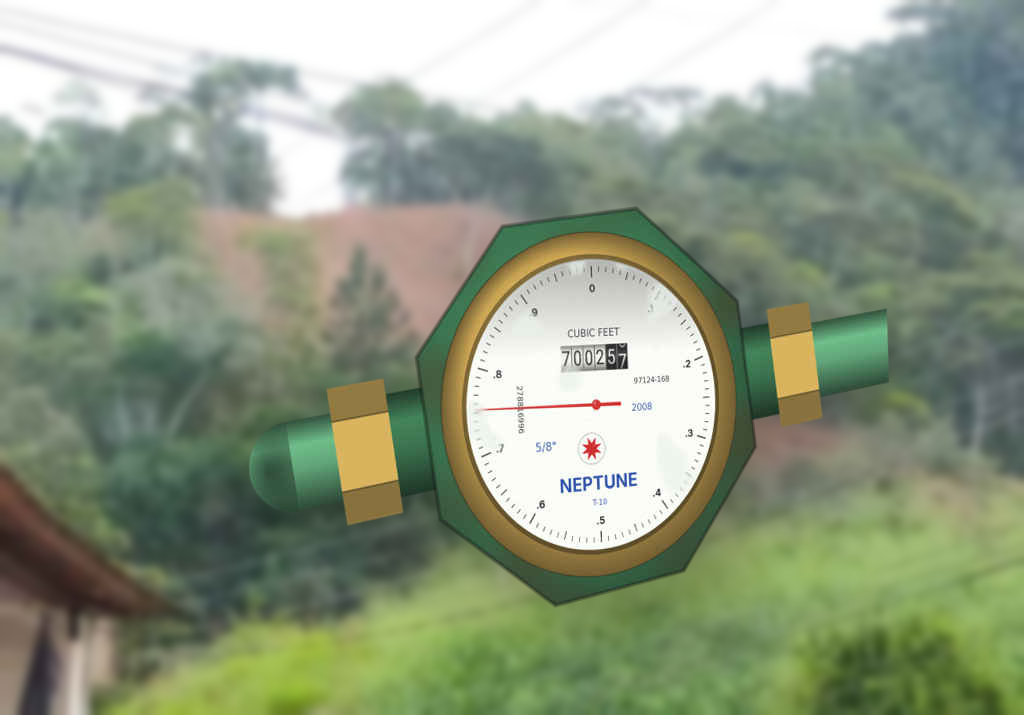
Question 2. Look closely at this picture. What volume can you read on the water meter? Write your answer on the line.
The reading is 700256.75 ft³
